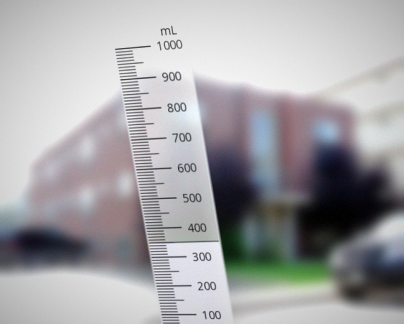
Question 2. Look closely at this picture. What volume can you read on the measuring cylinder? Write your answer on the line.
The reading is 350 mL
